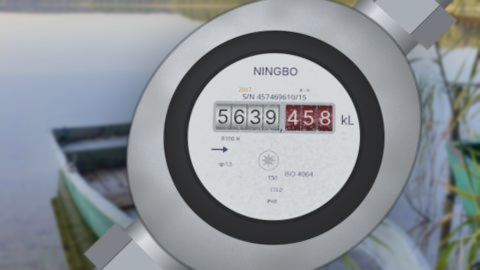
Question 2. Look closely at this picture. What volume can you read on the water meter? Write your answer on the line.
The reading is 5639.458 kL
